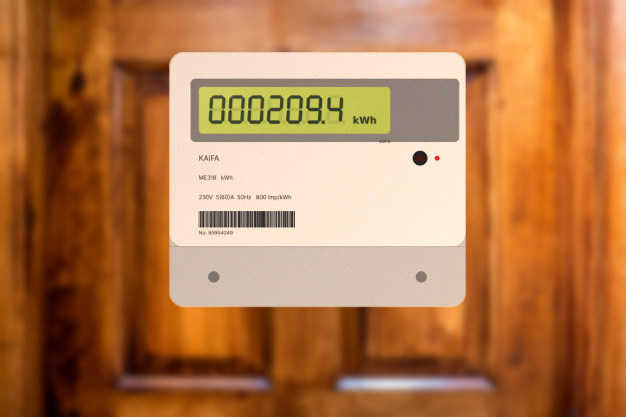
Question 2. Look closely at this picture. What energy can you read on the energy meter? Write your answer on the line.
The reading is 209.4 kWh
